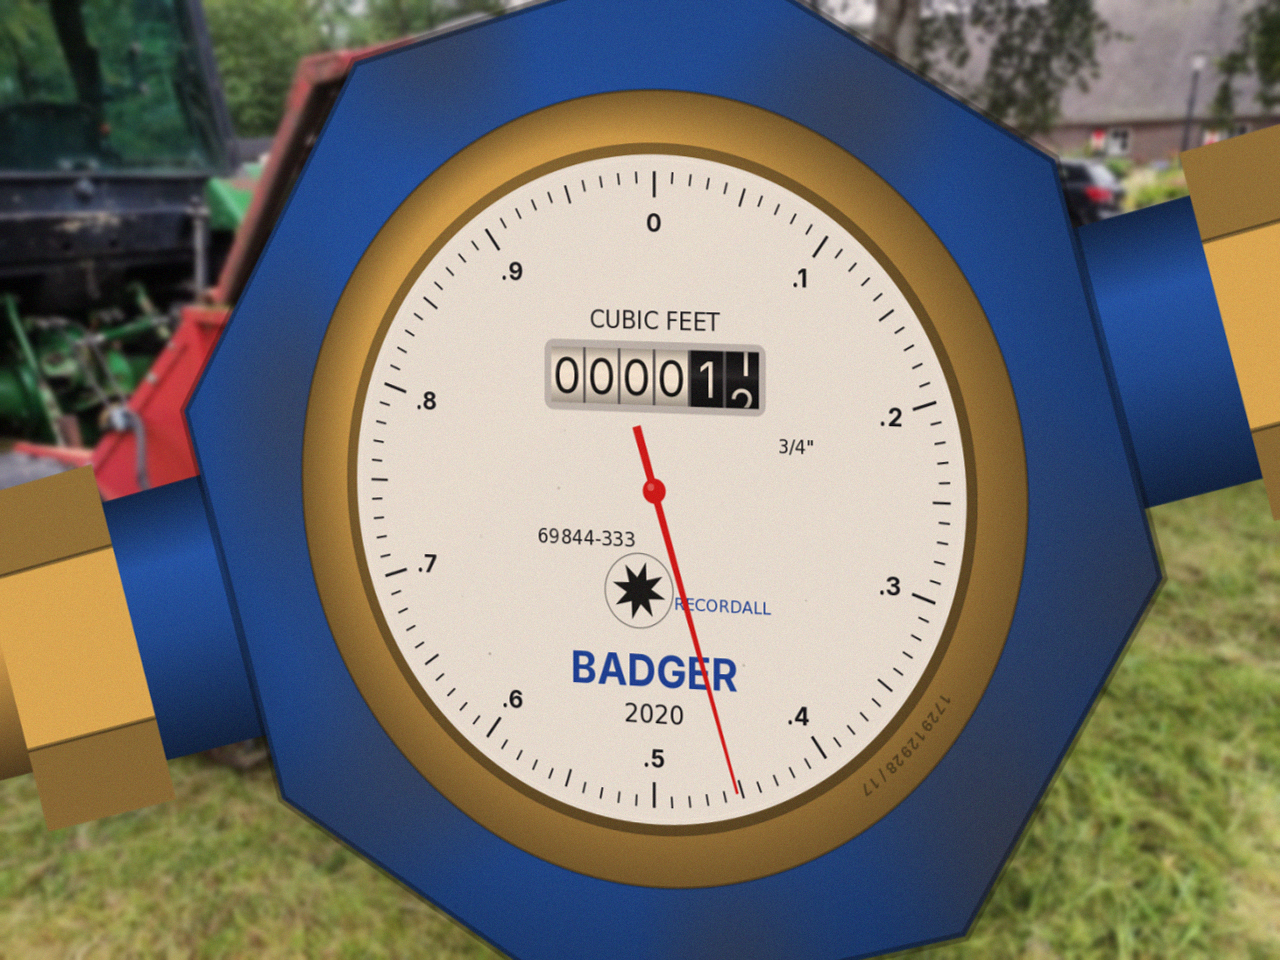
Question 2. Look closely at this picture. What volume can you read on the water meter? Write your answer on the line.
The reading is 11.45 ft³
